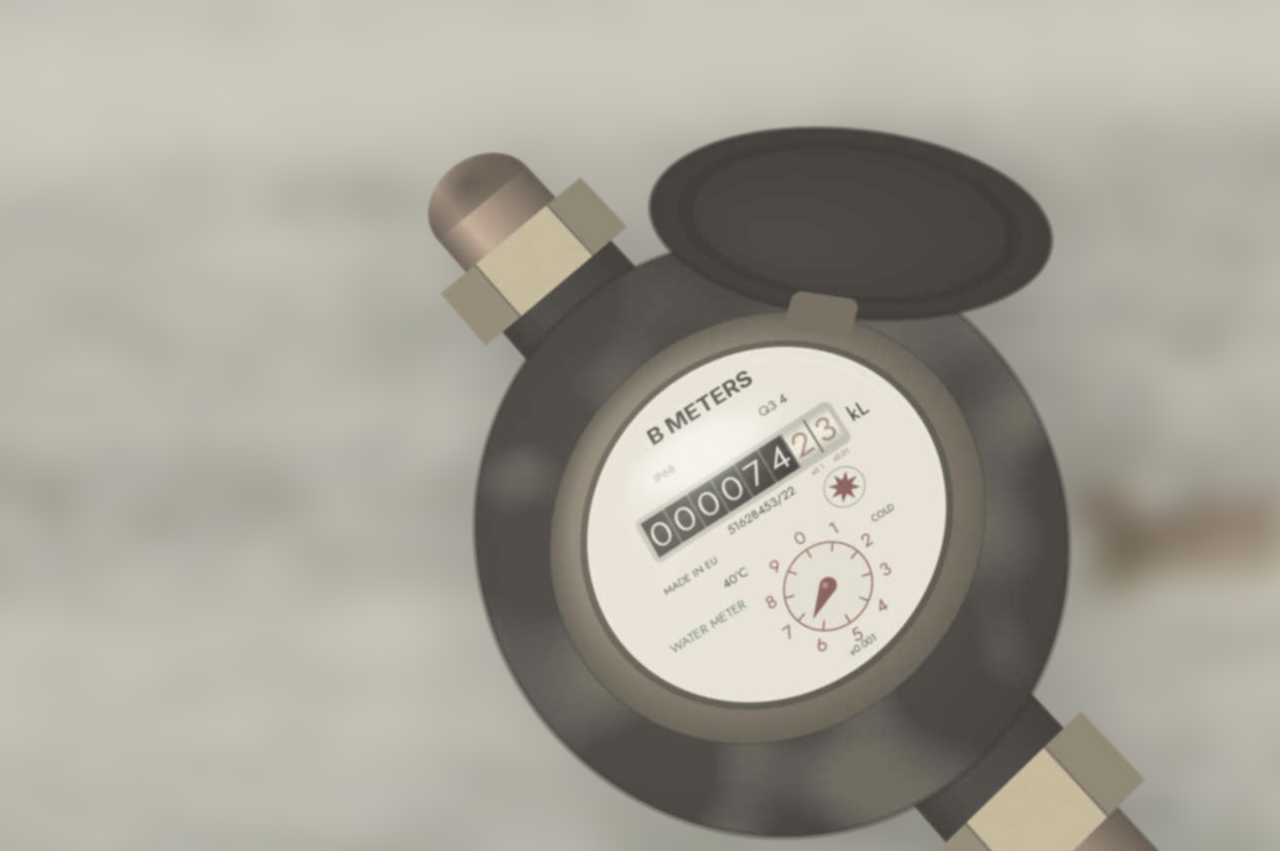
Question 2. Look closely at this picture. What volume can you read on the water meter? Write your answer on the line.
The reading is 74.236 kL
